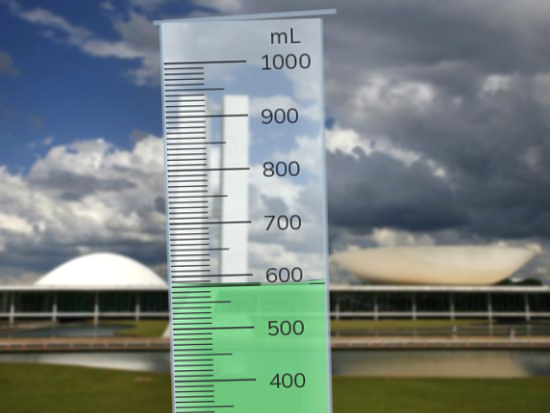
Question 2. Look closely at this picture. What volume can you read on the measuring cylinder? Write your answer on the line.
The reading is 580 mL
